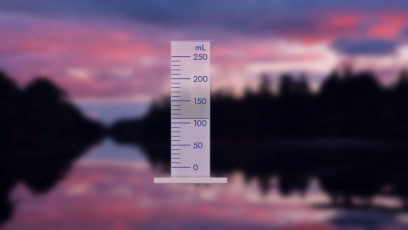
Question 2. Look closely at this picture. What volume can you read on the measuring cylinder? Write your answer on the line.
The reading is 110 mL
